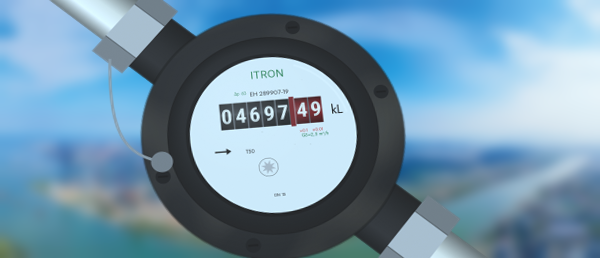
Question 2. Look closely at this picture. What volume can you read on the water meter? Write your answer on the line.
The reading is 4697.49 kL
